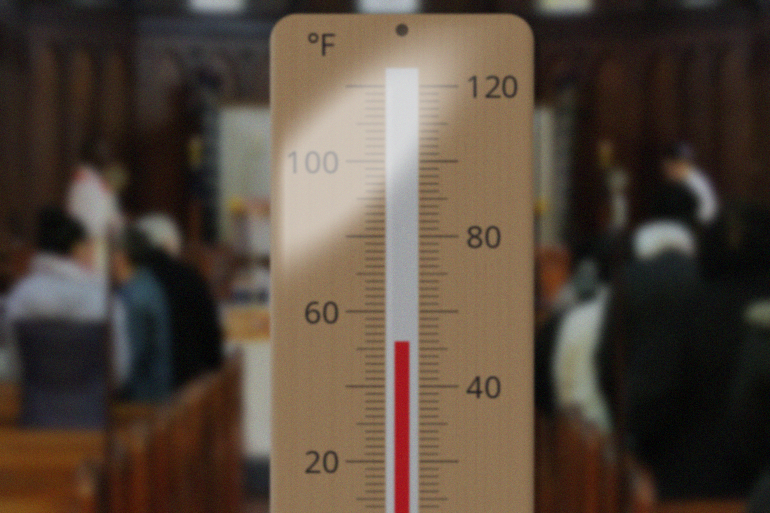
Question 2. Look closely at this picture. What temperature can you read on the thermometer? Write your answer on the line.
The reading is 52 °F
